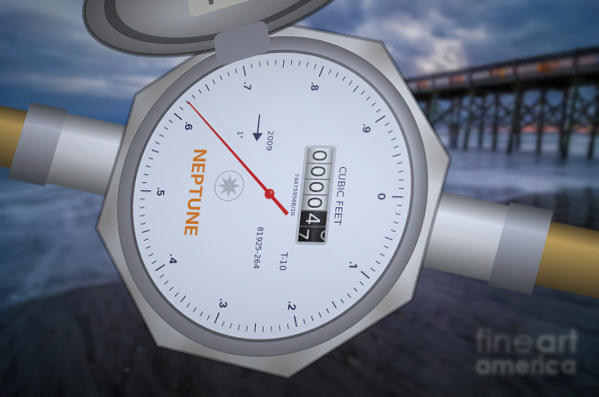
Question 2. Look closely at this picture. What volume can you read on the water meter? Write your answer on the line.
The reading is 46.62 ft³
